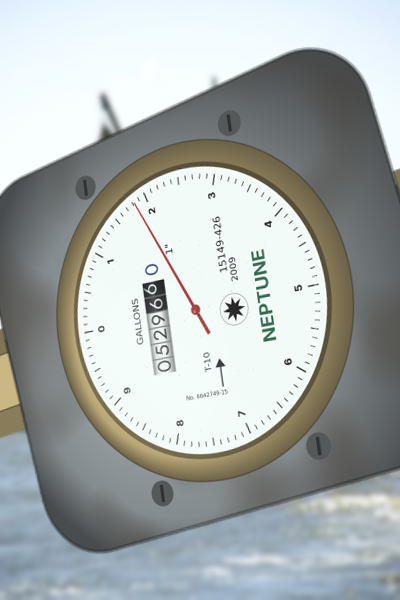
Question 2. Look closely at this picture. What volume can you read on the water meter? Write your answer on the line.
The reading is 529661.8 gal
